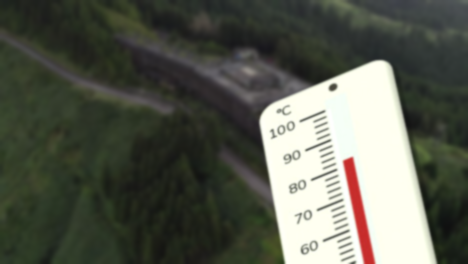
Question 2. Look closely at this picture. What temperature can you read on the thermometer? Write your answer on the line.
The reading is 82 °C
